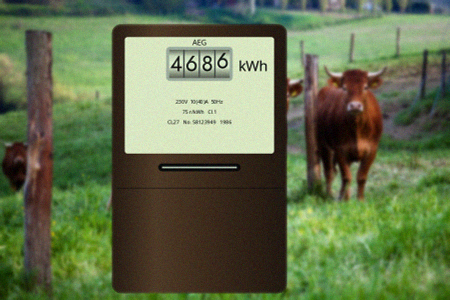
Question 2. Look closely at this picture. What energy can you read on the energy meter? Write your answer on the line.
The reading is 4686 kWh
